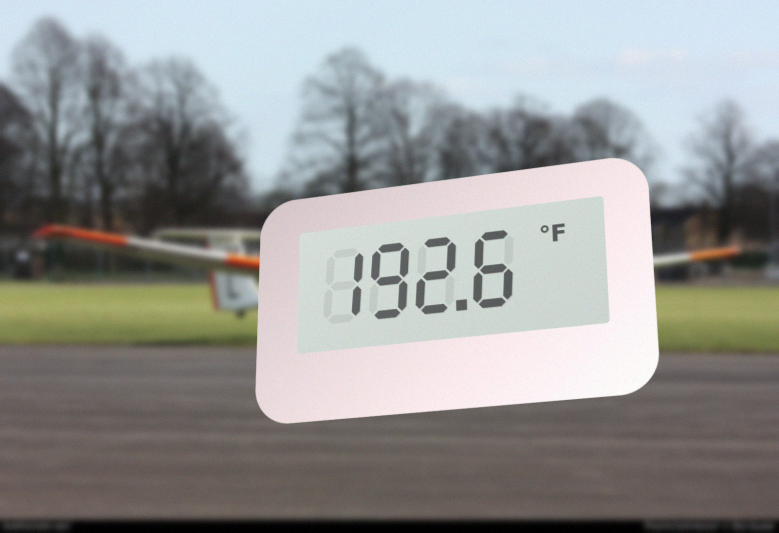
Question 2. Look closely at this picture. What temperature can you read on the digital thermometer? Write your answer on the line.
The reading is 192.6 °F
